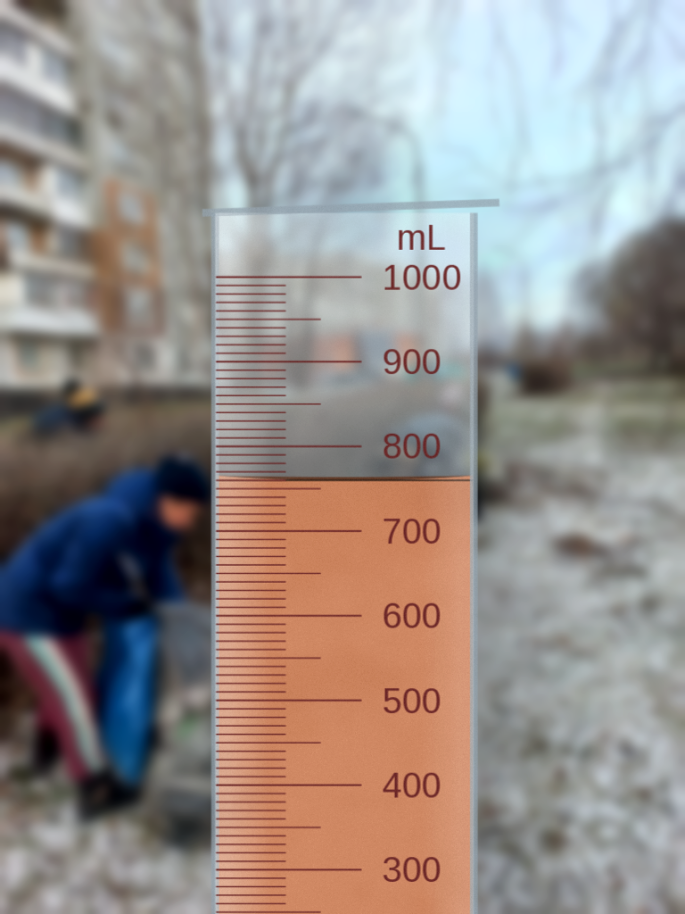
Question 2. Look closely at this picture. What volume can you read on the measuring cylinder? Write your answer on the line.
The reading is 760 mL
